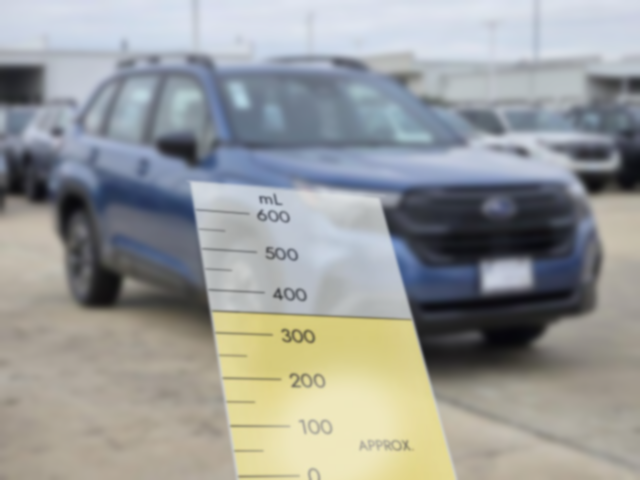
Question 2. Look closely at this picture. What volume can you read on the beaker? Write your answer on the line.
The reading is 350 mL
